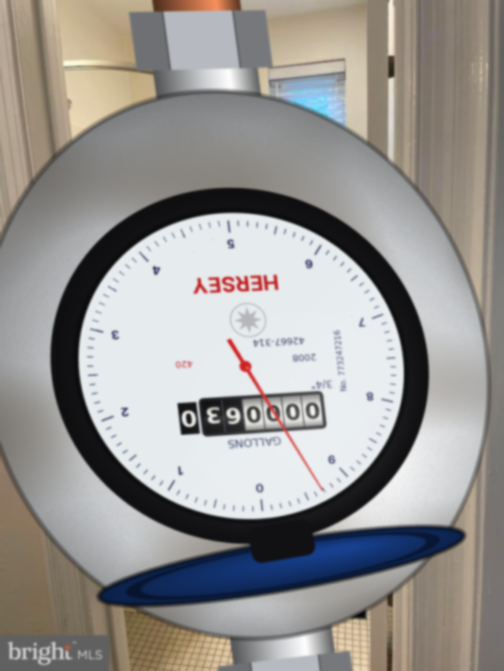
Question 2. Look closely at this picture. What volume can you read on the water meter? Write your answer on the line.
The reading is 629.3 gal
